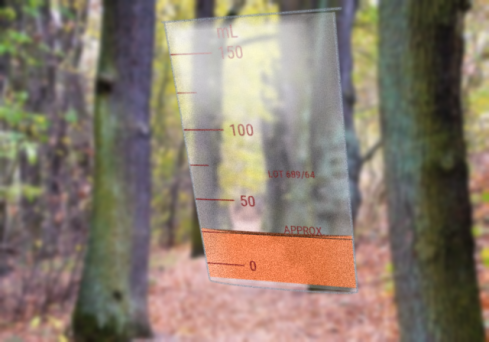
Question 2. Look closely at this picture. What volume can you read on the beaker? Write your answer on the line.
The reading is 25 mL
